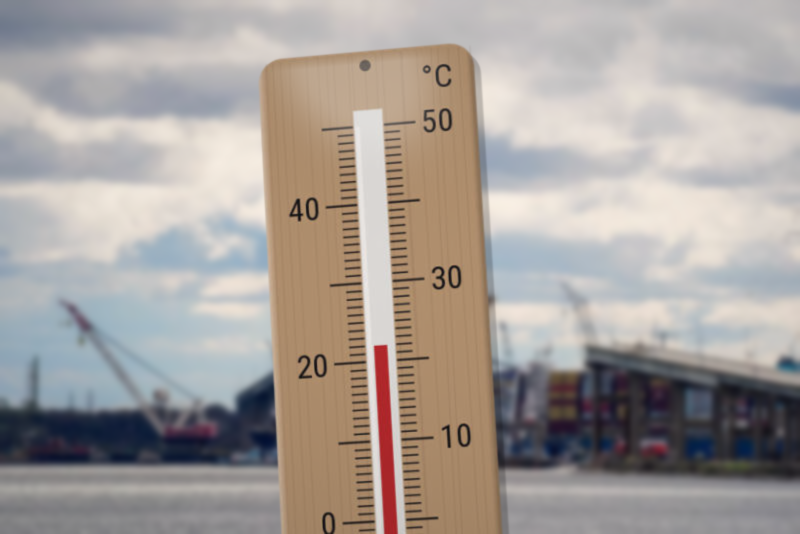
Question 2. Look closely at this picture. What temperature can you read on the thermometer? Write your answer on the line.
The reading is 22 °C
